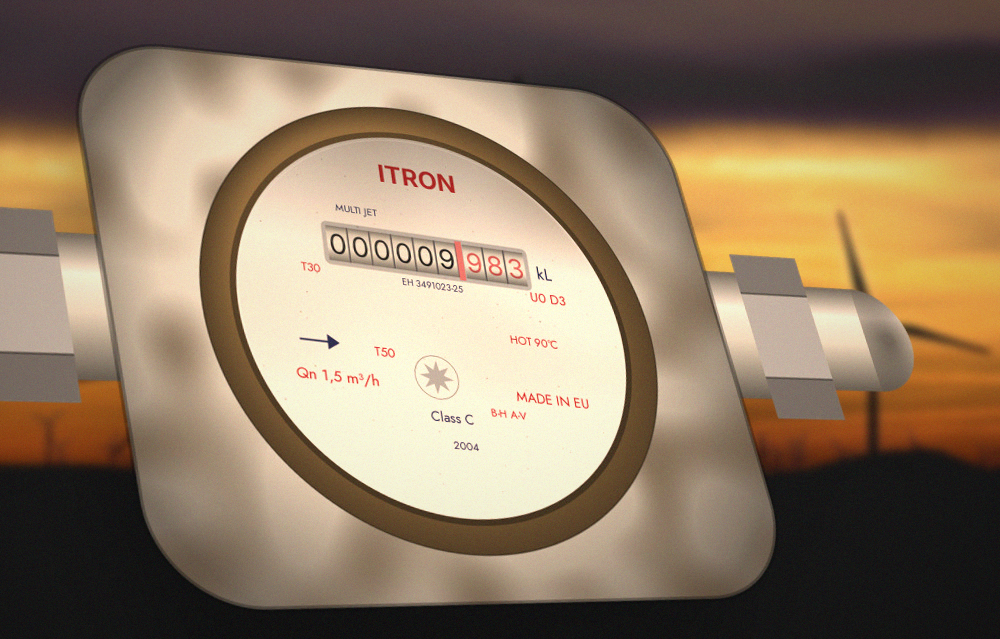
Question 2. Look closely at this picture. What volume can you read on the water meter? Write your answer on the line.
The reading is 9.983 kL
